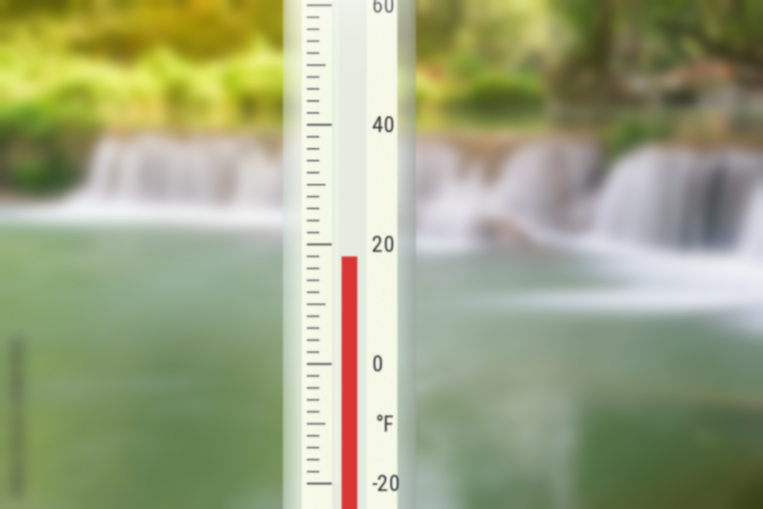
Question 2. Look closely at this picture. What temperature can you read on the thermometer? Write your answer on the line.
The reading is 18 °F
